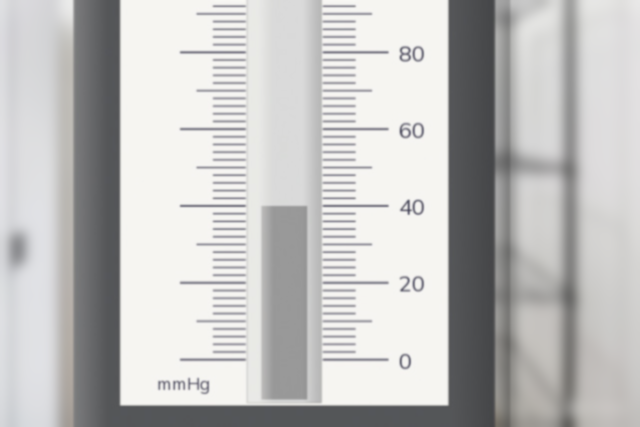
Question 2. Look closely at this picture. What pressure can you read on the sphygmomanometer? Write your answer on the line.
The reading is 40 mmHg
